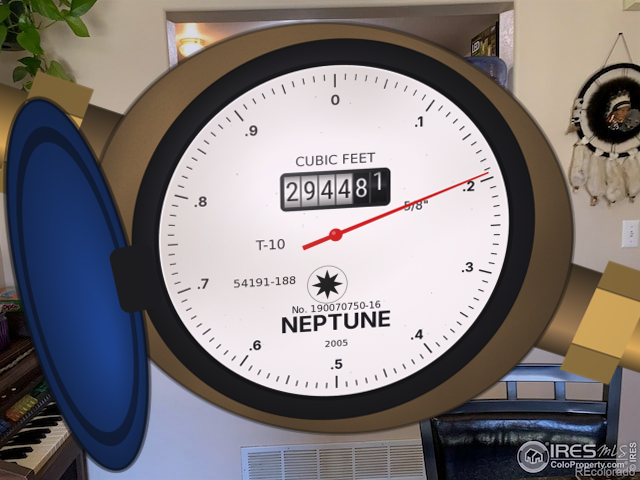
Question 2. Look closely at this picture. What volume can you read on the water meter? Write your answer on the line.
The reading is 294481.19 ft³
